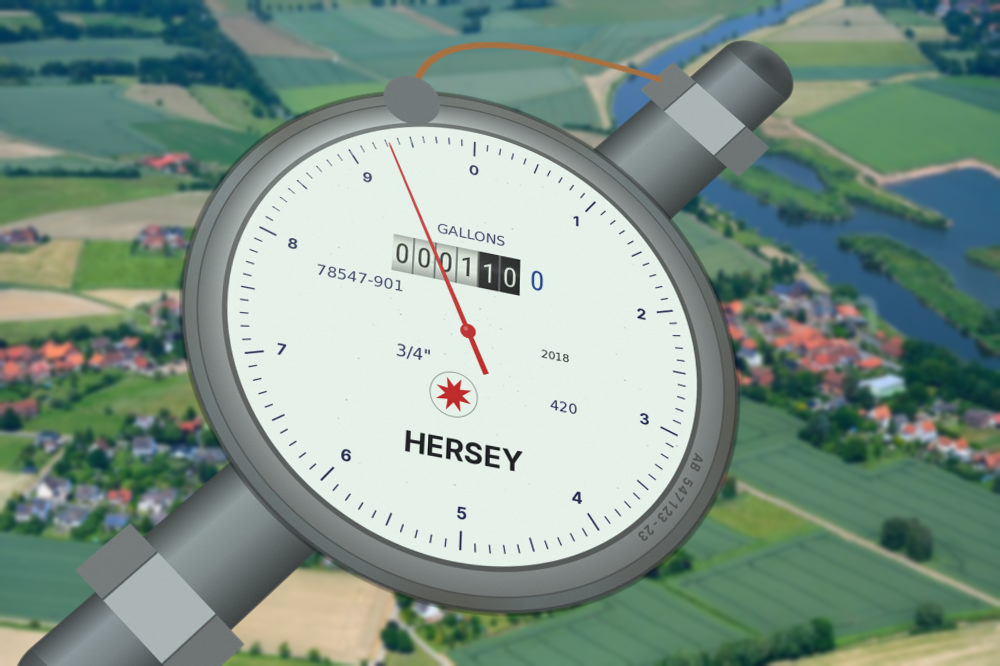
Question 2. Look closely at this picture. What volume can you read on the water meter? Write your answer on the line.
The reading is 1099.3 gal
